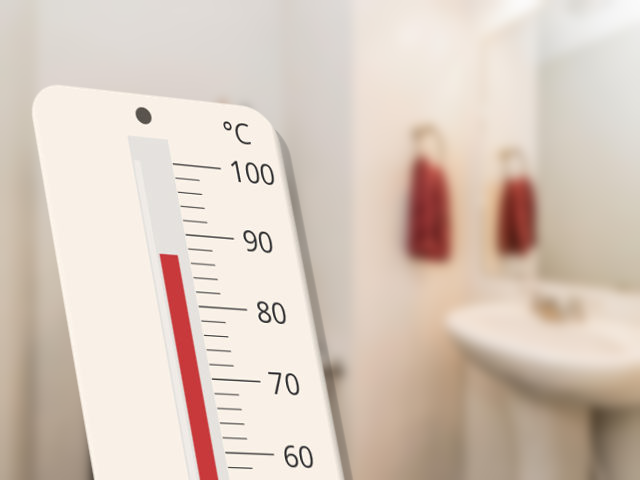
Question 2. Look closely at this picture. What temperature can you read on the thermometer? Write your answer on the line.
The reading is 87 °C
